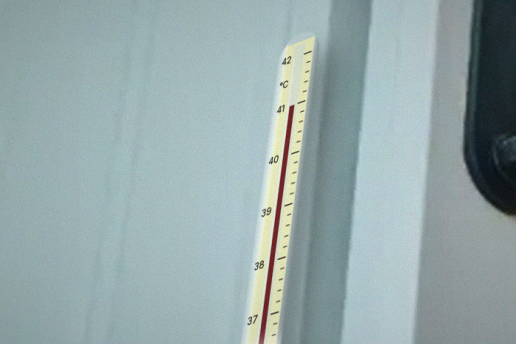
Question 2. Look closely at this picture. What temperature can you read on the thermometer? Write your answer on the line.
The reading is 41 °C
